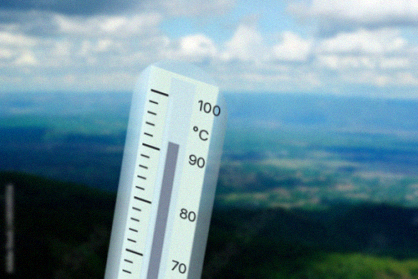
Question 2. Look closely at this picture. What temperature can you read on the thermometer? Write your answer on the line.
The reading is 92 °C
